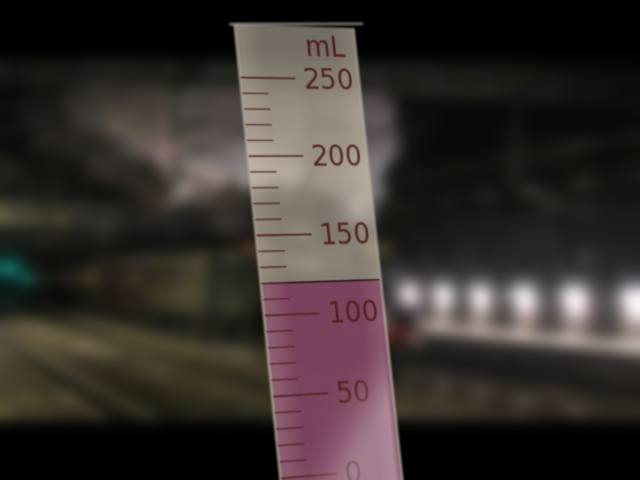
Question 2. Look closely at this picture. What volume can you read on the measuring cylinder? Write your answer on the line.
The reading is 120 mL
